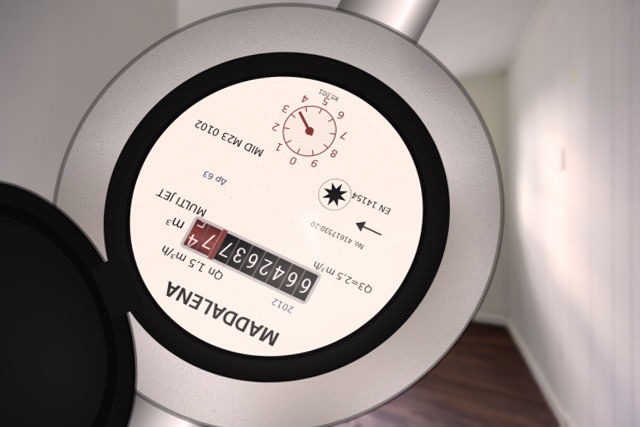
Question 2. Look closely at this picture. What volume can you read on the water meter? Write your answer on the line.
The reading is 6642637.743 m³
